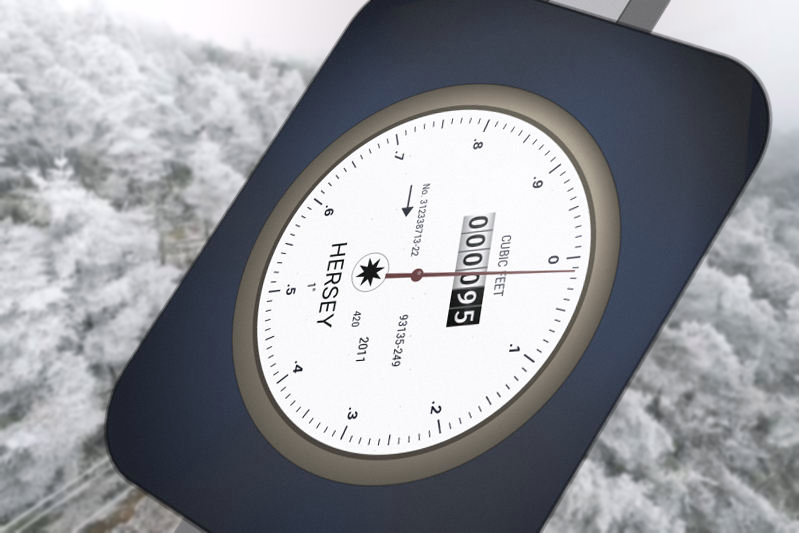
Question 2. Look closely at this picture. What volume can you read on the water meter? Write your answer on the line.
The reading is 95.01 ft³
